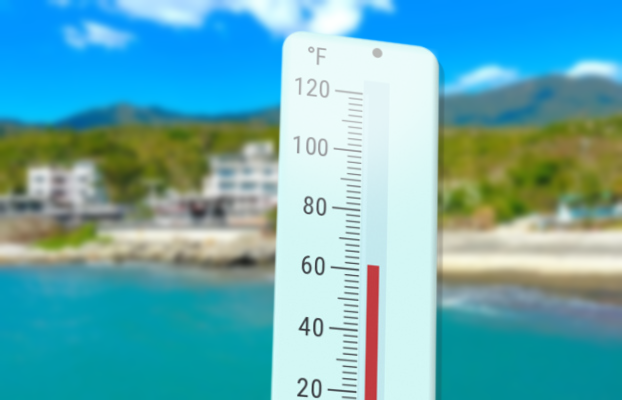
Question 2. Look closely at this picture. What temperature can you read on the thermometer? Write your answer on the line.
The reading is 62 °F
